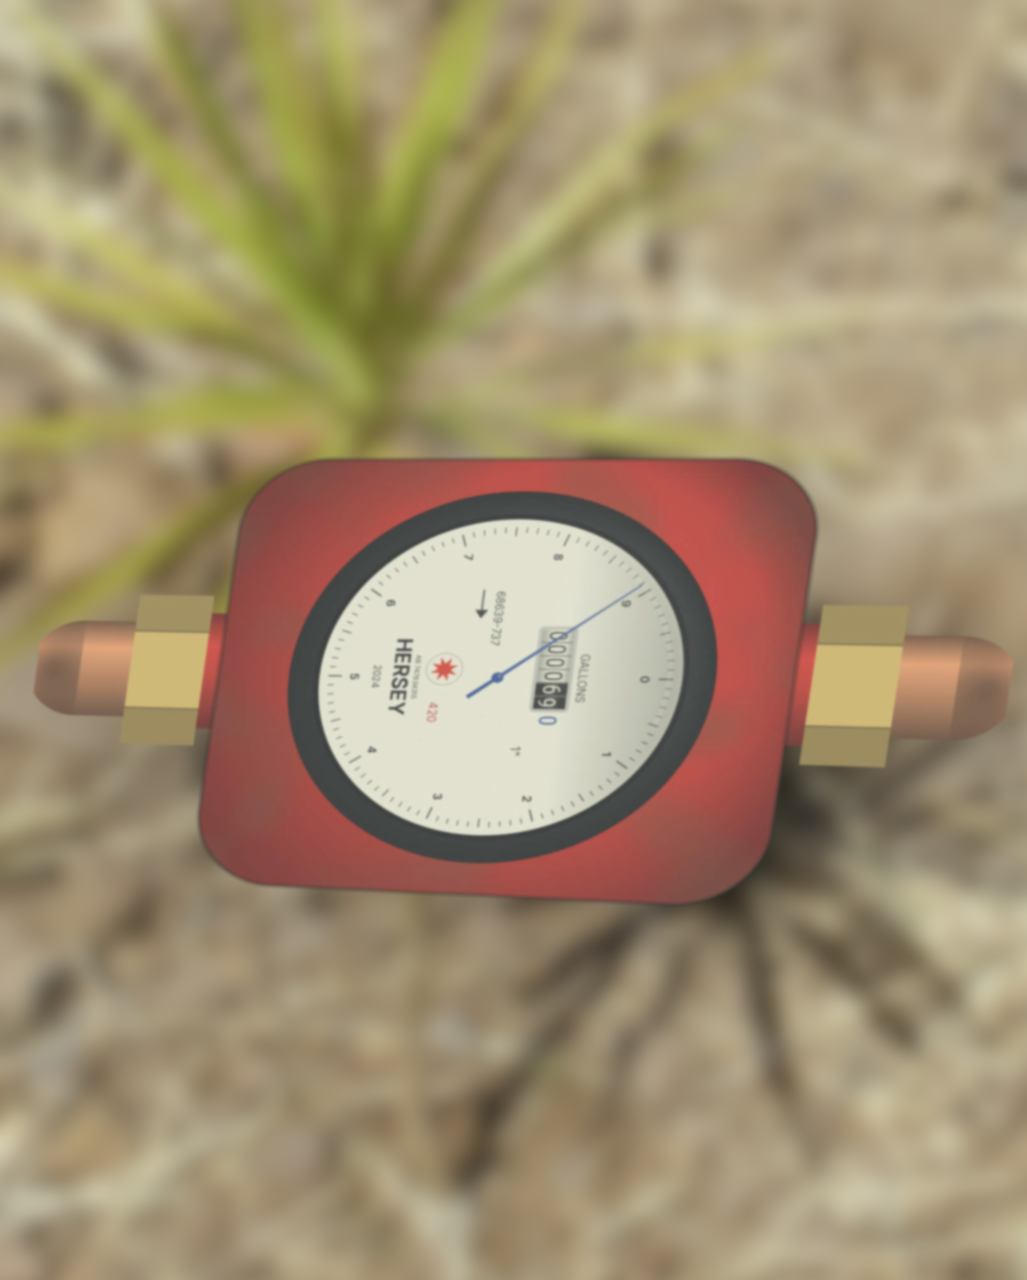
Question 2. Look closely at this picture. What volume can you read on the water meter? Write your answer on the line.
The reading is 688.9 gal
